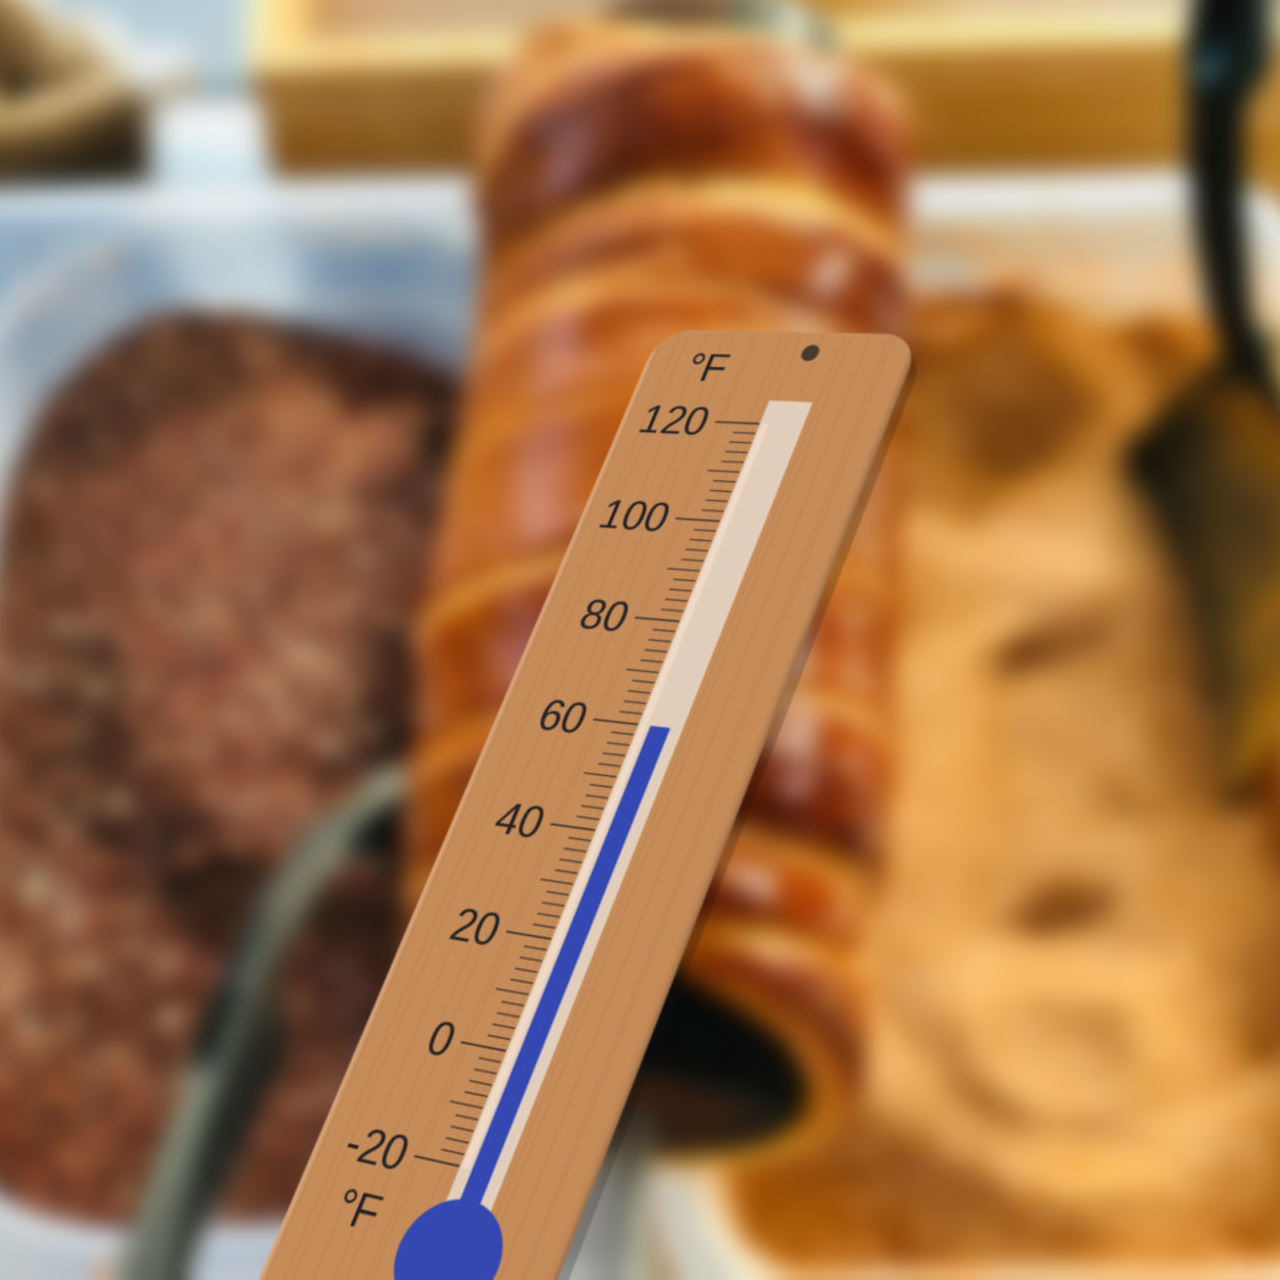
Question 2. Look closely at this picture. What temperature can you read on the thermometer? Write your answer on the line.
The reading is 60 °F
